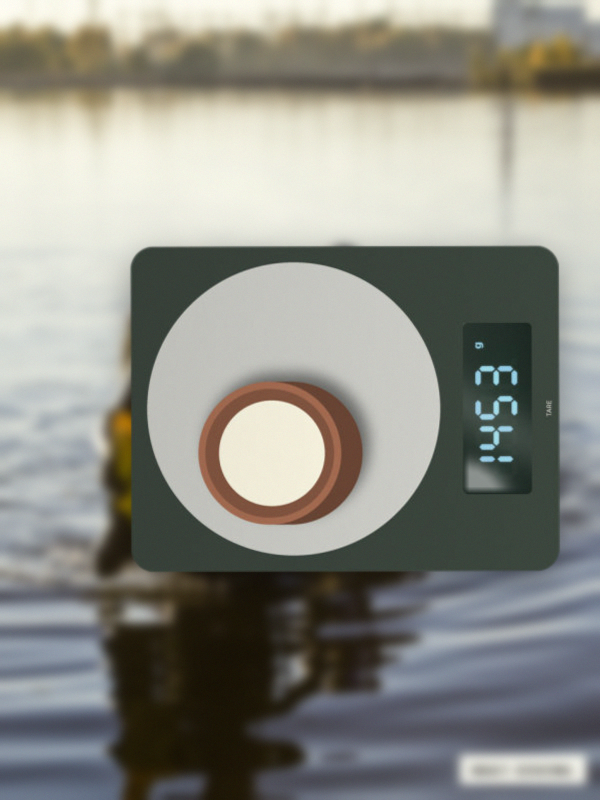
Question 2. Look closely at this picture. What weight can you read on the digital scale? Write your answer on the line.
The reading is 1453 g
